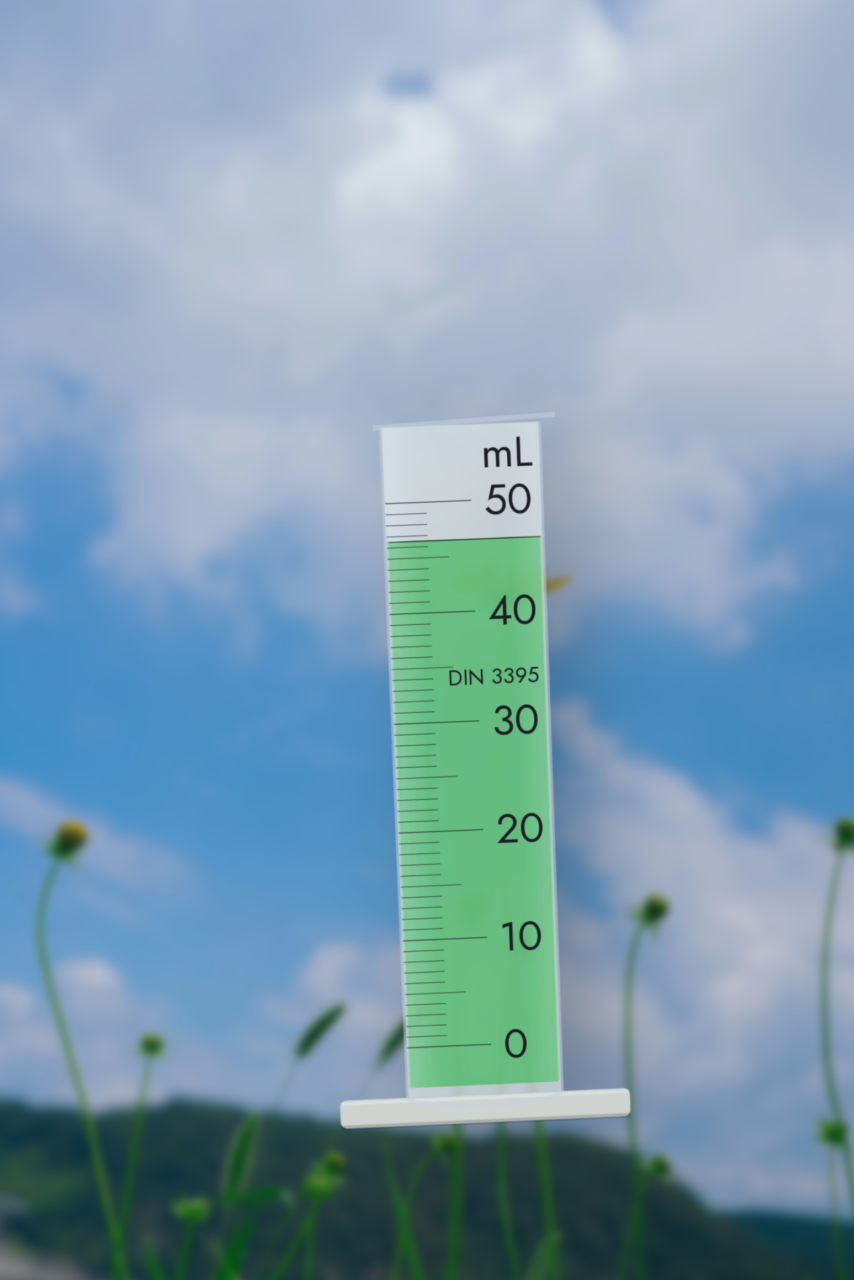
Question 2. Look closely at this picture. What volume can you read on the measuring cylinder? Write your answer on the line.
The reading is 46.5 mL
